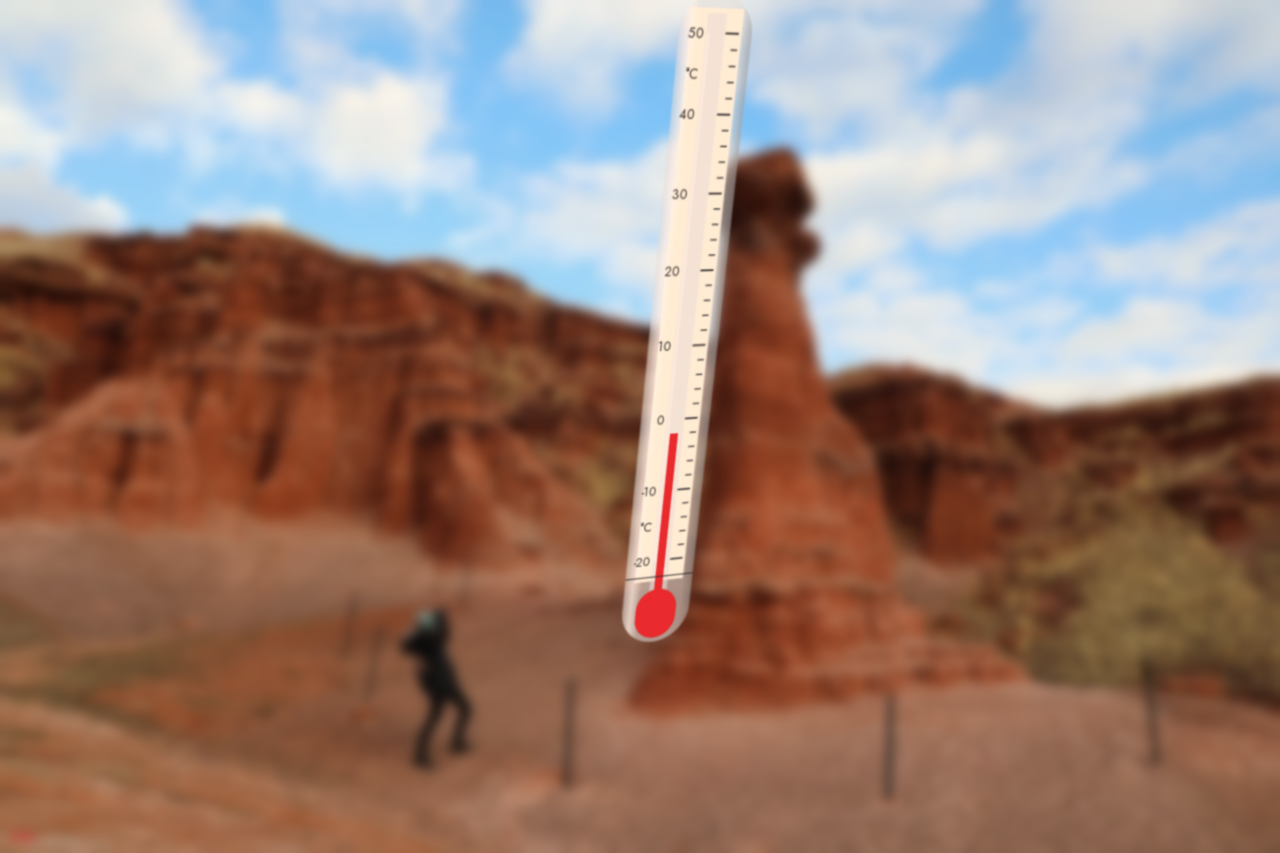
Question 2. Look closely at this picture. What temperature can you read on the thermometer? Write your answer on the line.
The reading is -2 °C
